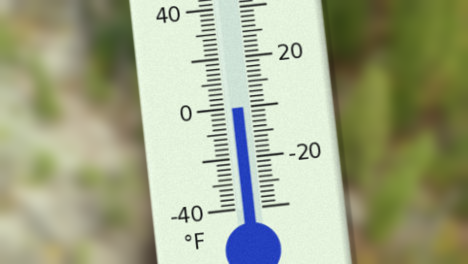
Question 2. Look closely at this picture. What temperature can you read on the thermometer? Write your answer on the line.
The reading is 0 °F
